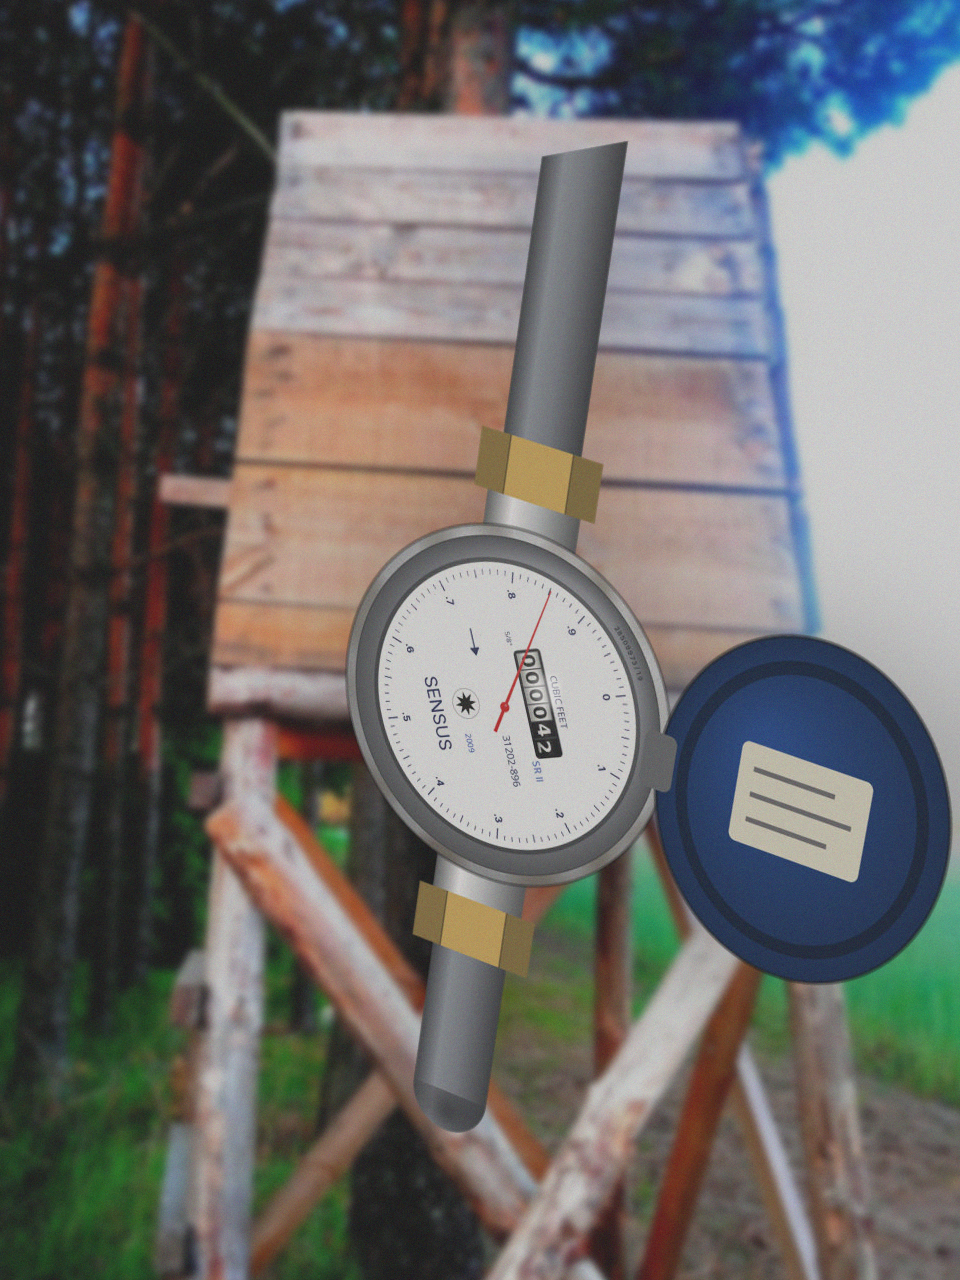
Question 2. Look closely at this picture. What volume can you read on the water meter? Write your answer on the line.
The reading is 41.85 ft³
